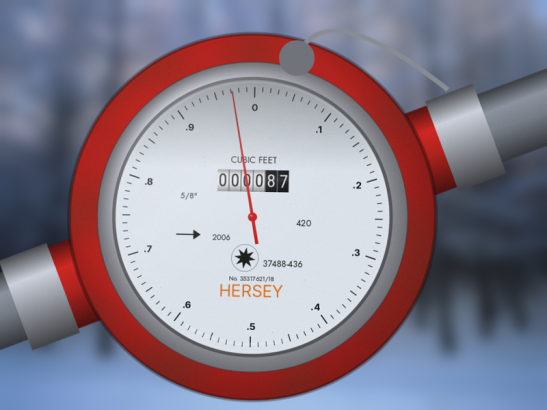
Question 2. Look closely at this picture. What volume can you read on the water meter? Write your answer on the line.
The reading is 86.97 ft³
